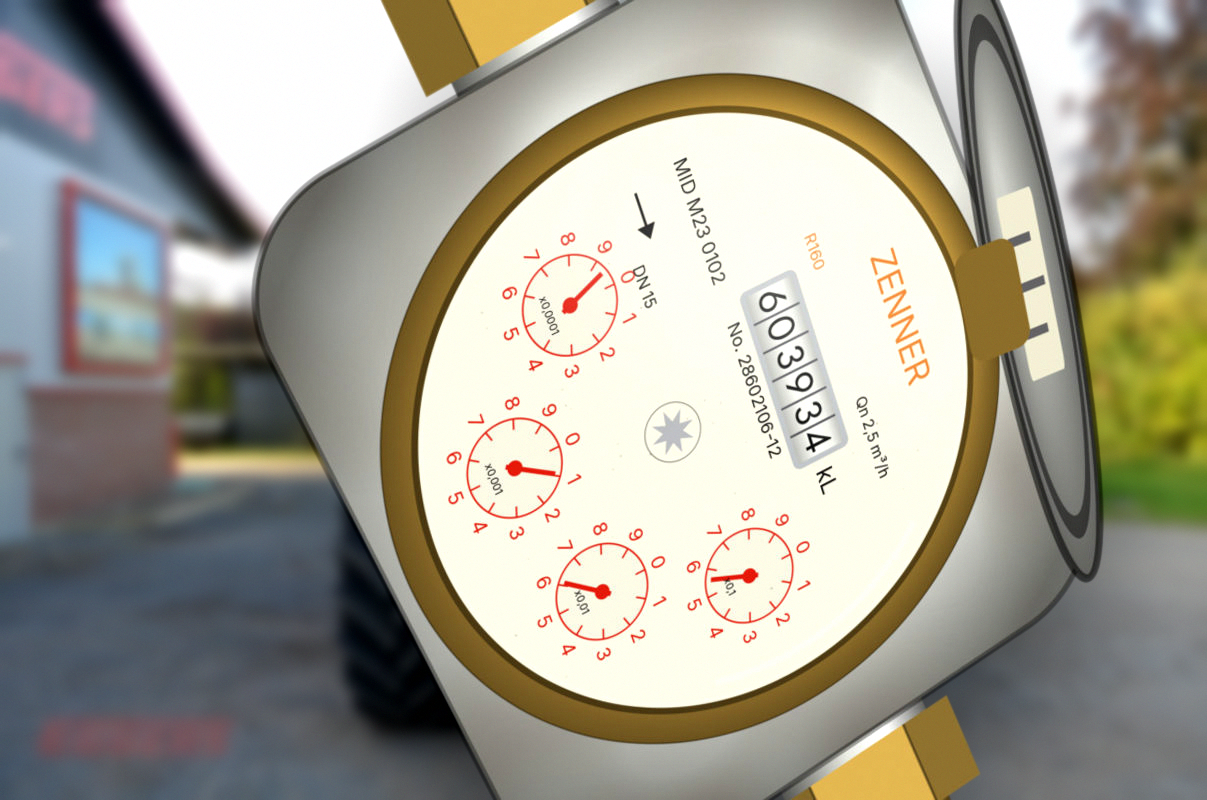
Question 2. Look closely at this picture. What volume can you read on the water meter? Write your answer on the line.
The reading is 603934.5609 kL
